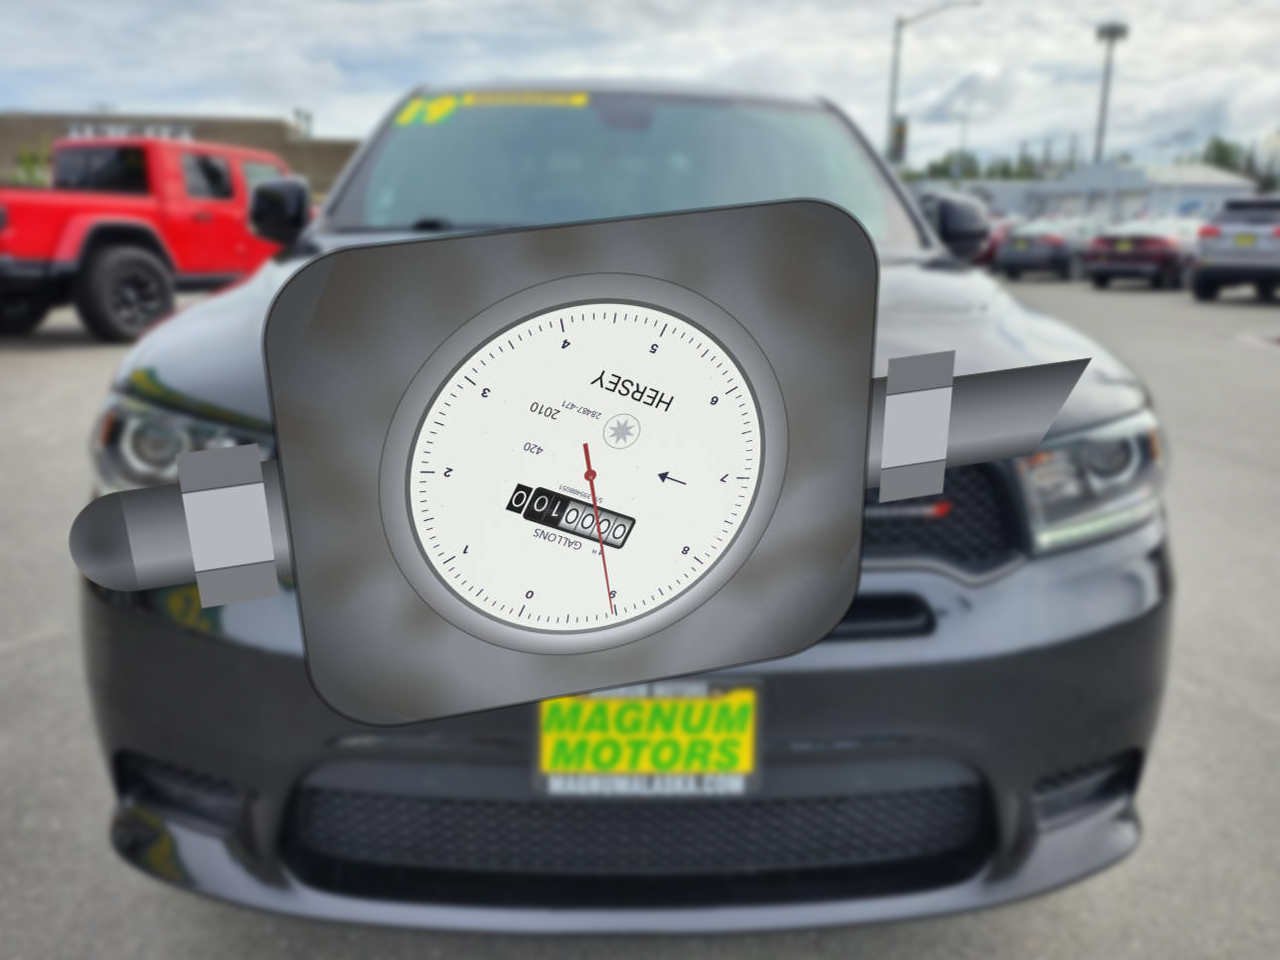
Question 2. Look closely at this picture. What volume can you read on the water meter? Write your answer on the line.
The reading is 99.0 gal
